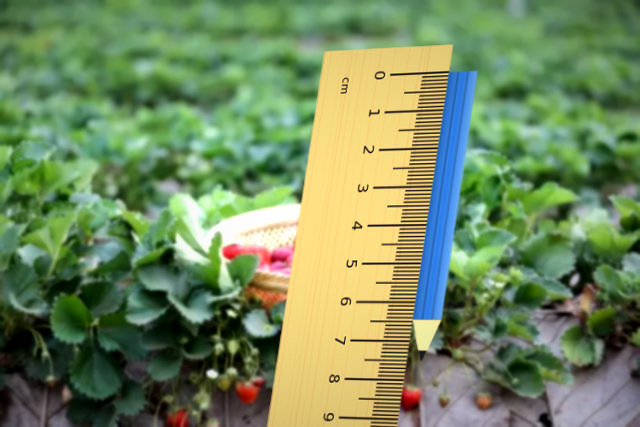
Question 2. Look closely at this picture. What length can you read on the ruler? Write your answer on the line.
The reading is 7.5 cm
